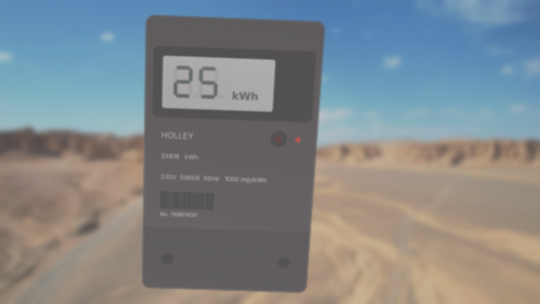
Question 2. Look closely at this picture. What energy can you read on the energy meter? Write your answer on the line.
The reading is 25 kWh
